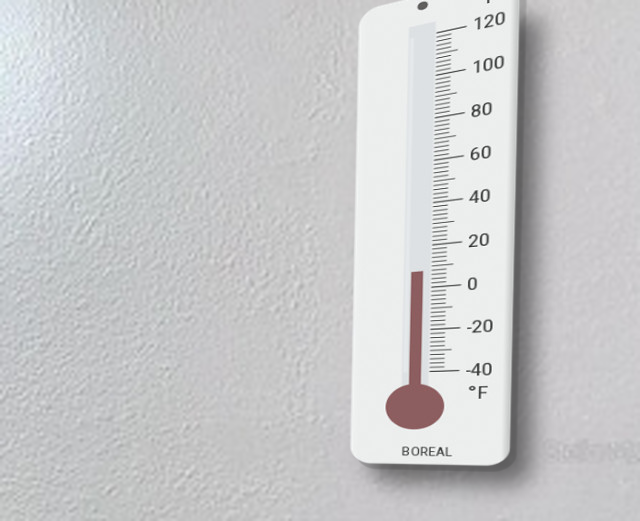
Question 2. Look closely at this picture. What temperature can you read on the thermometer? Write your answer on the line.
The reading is 8 °F
